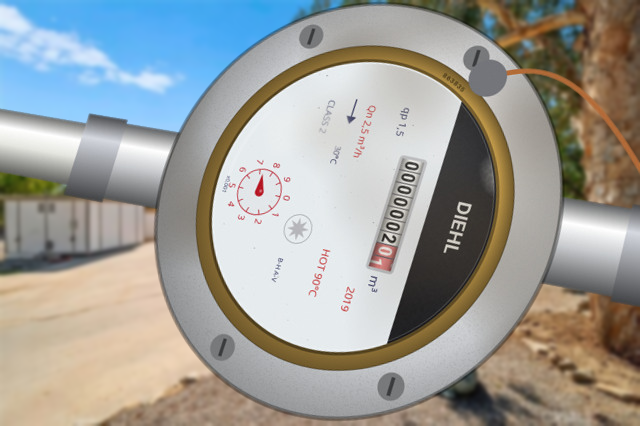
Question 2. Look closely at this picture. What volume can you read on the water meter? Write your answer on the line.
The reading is 2.007 m³
